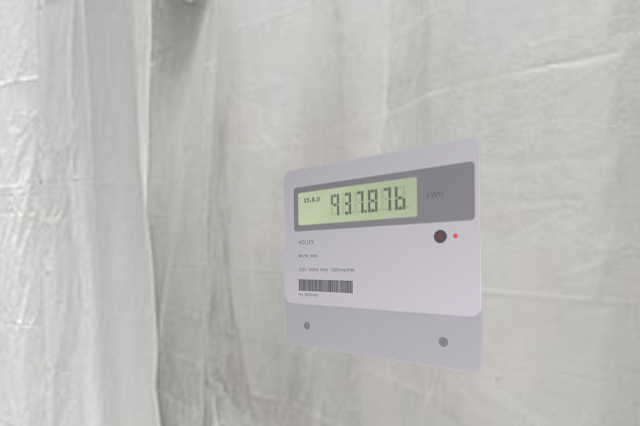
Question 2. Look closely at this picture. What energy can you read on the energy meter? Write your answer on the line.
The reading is 937.876 kWh
